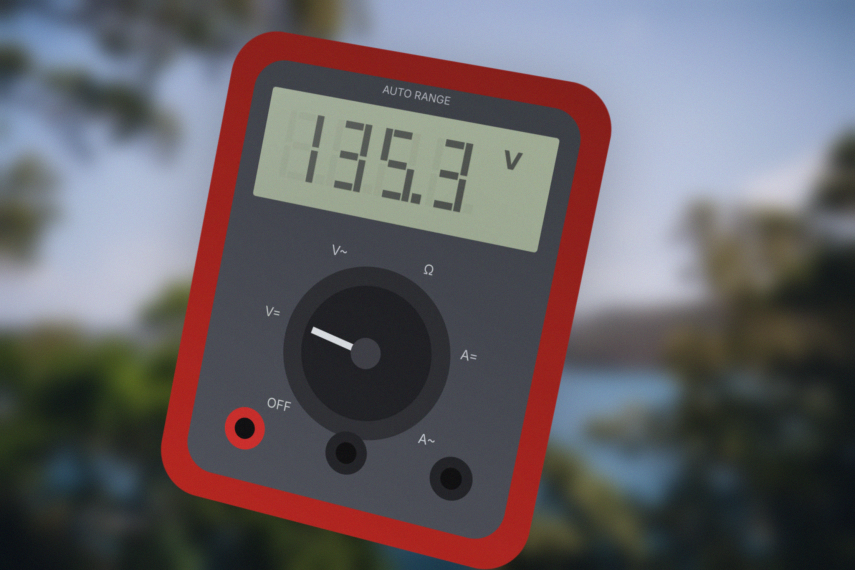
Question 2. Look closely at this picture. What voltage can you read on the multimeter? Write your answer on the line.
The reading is 135.3 V
